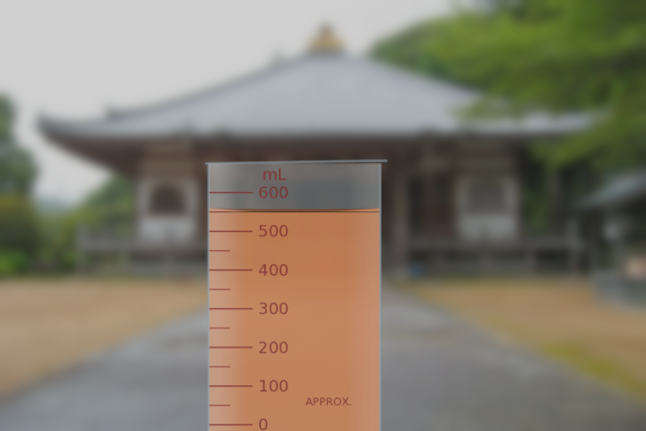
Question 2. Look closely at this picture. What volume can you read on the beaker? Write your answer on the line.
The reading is 550 mL
